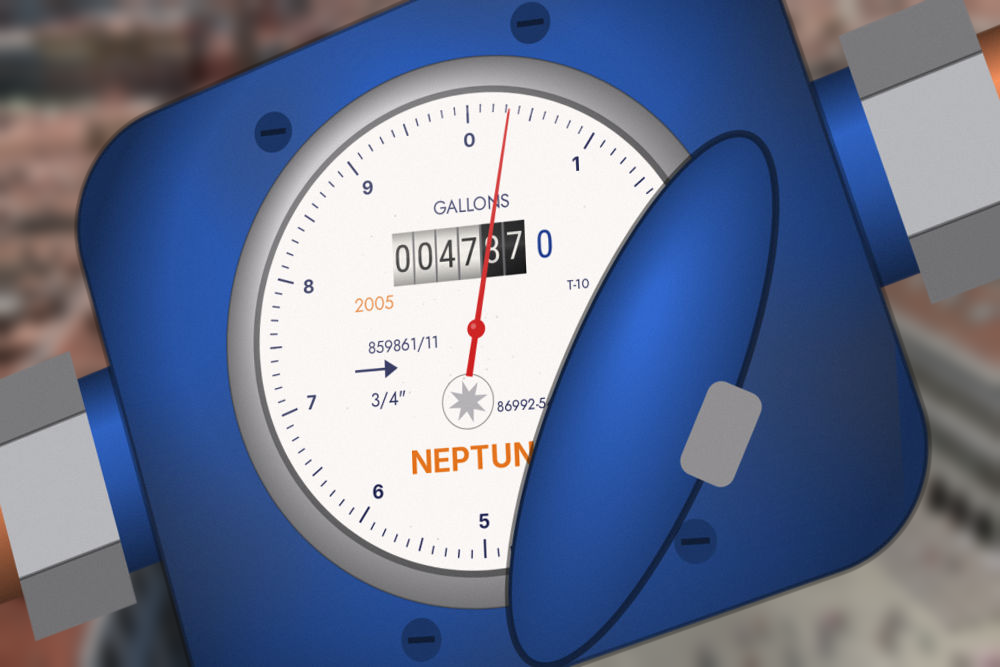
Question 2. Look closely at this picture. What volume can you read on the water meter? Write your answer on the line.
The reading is 47870.3 gal
